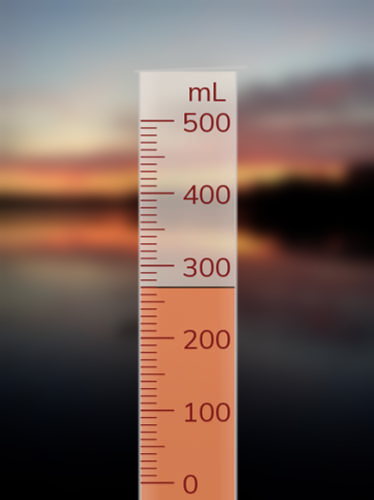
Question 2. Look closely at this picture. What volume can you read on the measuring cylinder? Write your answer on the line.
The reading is 270 mL
